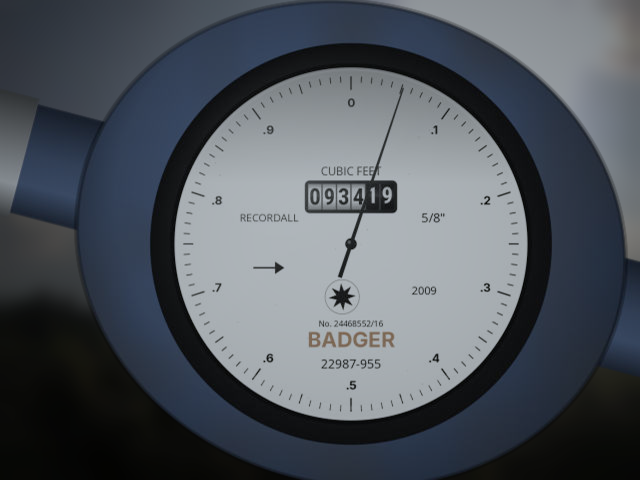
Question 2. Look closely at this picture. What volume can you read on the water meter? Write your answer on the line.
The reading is 93419.05 ft³
